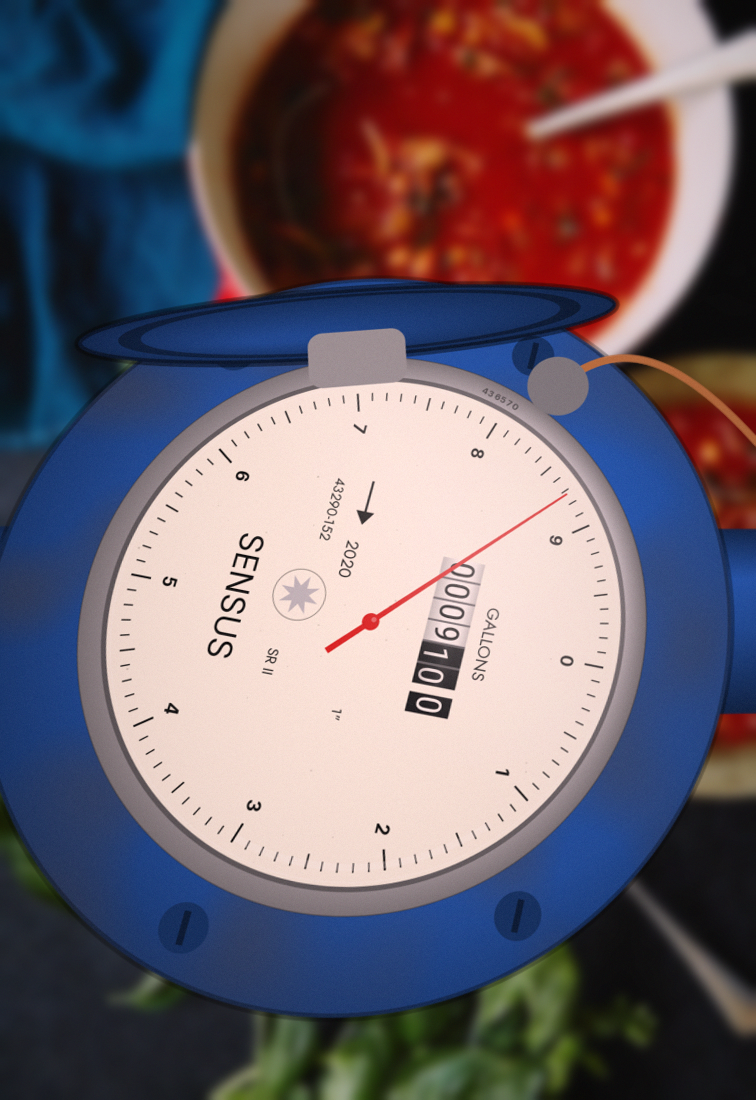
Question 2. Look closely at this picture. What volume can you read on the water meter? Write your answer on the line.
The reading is 9098.7 gal
